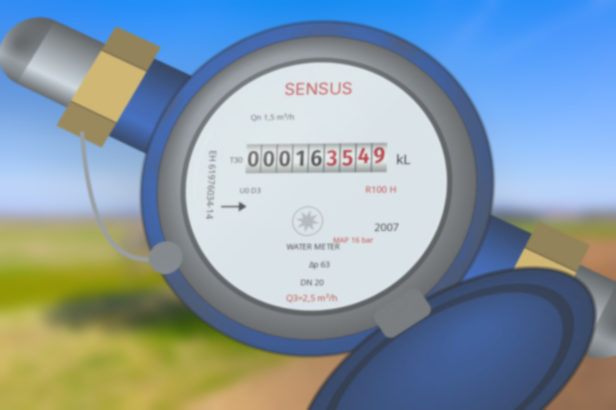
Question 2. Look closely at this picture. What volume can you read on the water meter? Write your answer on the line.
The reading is 16.3549 kL
